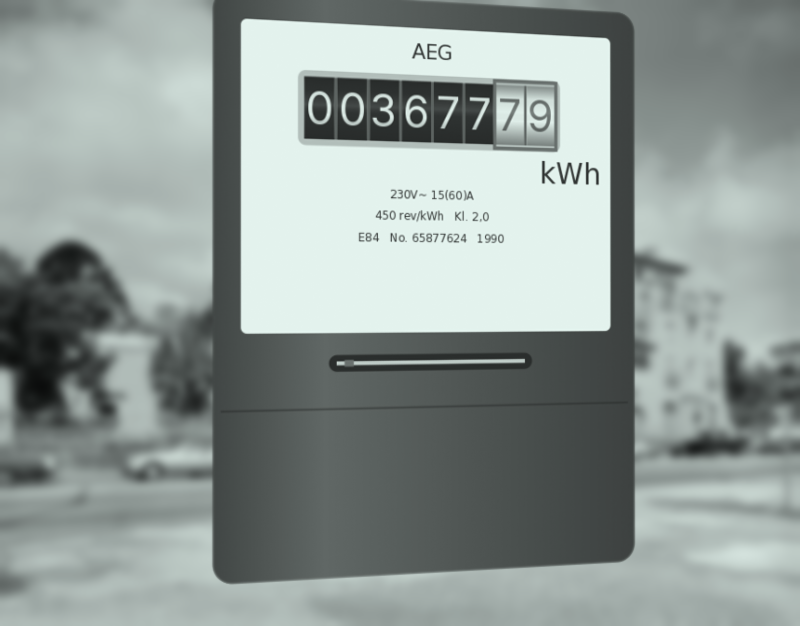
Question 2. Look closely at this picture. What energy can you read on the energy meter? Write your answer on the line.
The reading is 3677.79 kWh
